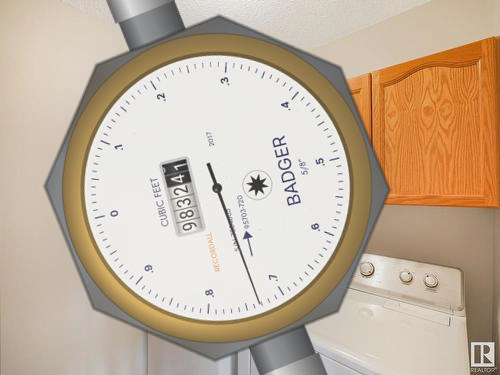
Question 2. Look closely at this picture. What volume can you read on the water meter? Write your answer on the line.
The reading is 983240.73 ft³
